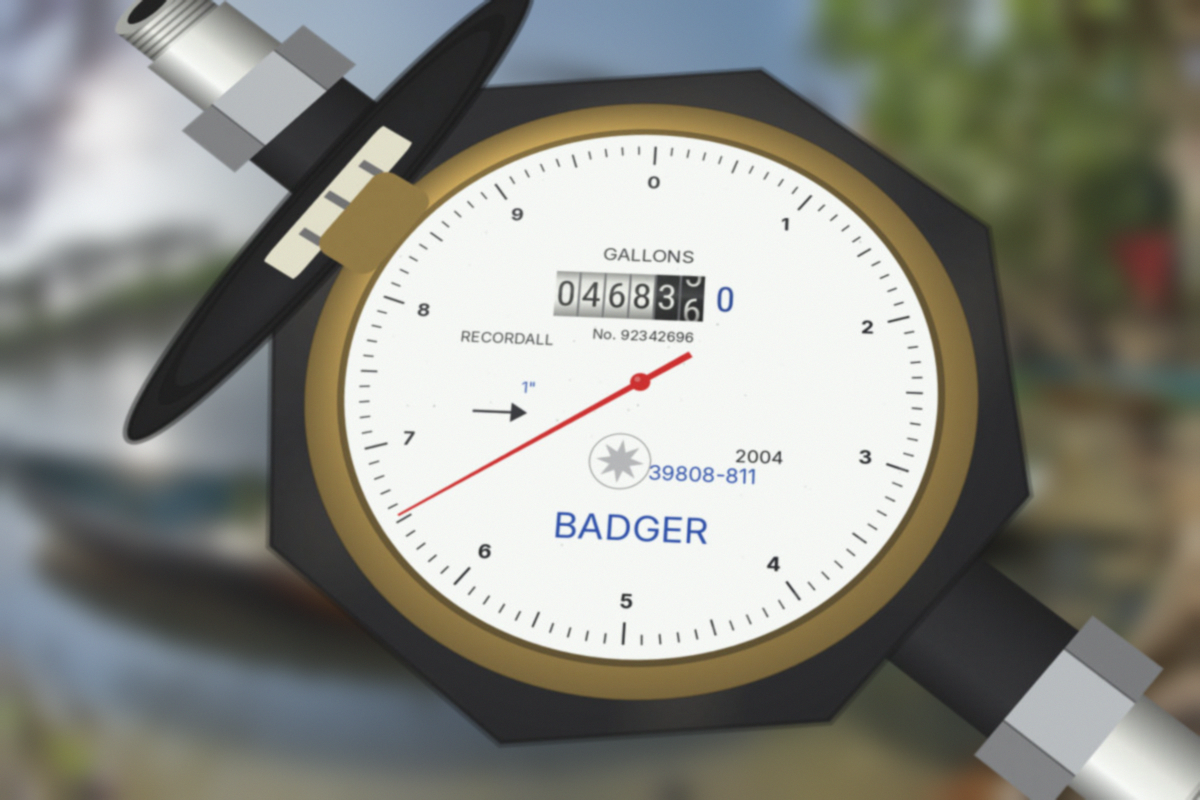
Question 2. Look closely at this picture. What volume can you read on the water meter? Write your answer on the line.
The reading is 468356.5 gal
